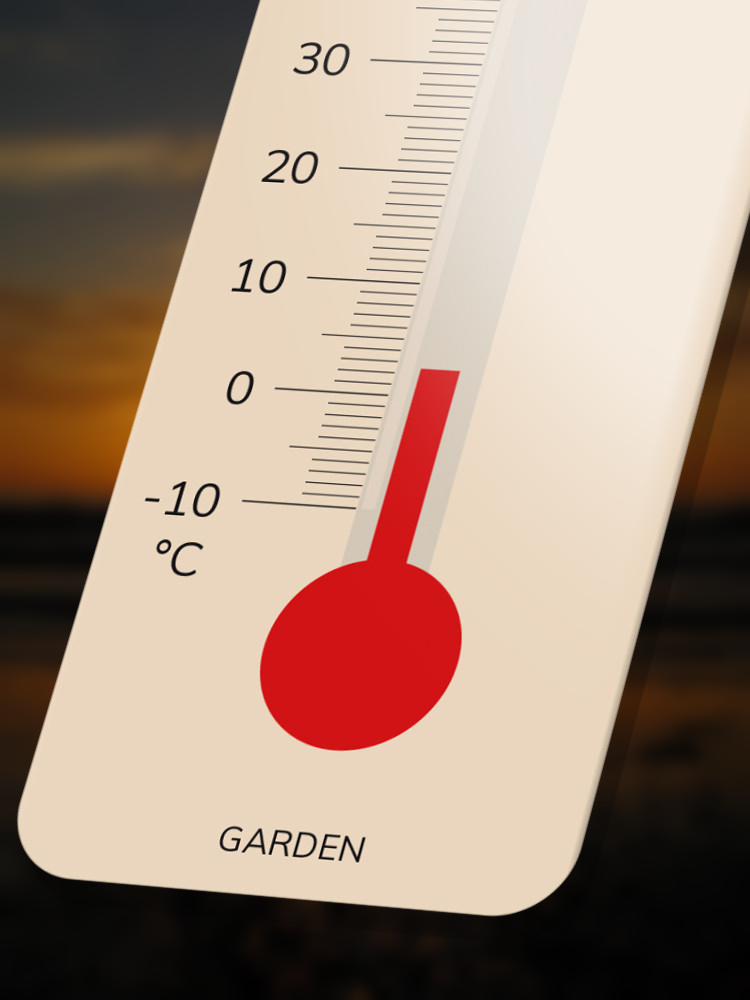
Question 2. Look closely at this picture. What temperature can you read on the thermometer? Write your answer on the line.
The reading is 2.5 °C
